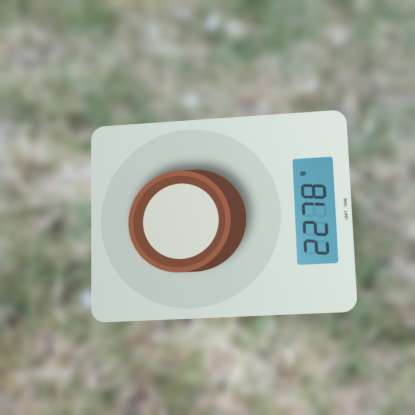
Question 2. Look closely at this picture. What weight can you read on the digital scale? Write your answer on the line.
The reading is 2278 g
